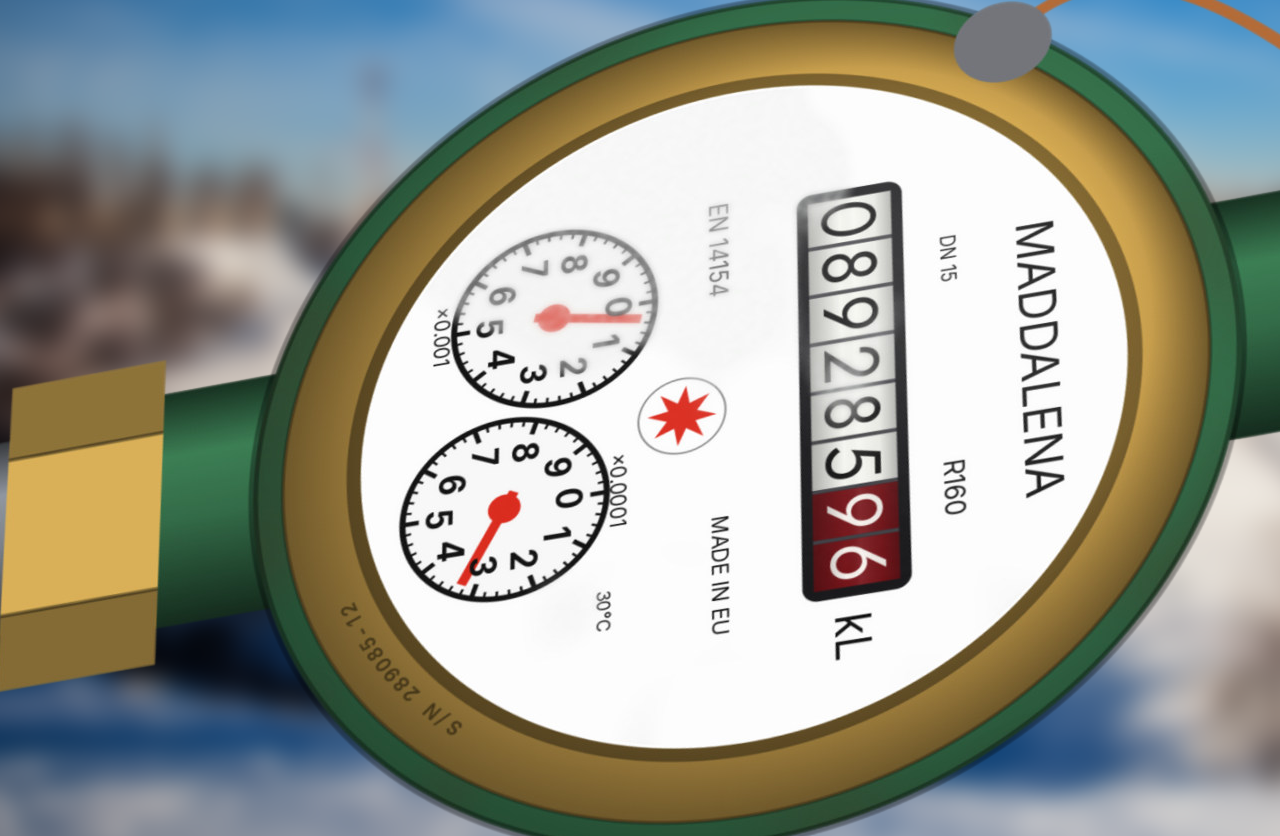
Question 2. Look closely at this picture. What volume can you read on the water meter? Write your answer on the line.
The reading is 89285.9603 kL
